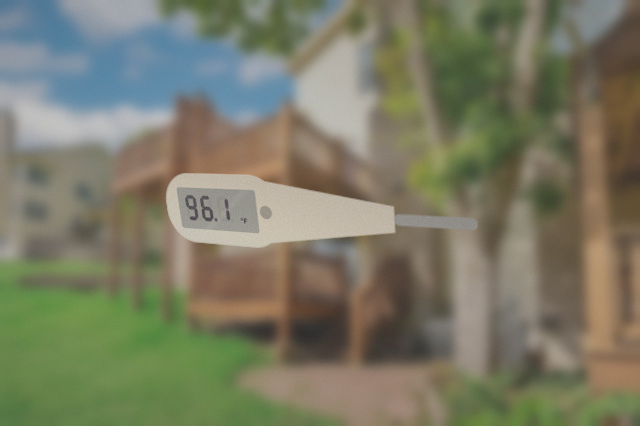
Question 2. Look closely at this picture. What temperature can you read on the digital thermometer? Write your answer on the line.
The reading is 96.1 °F
